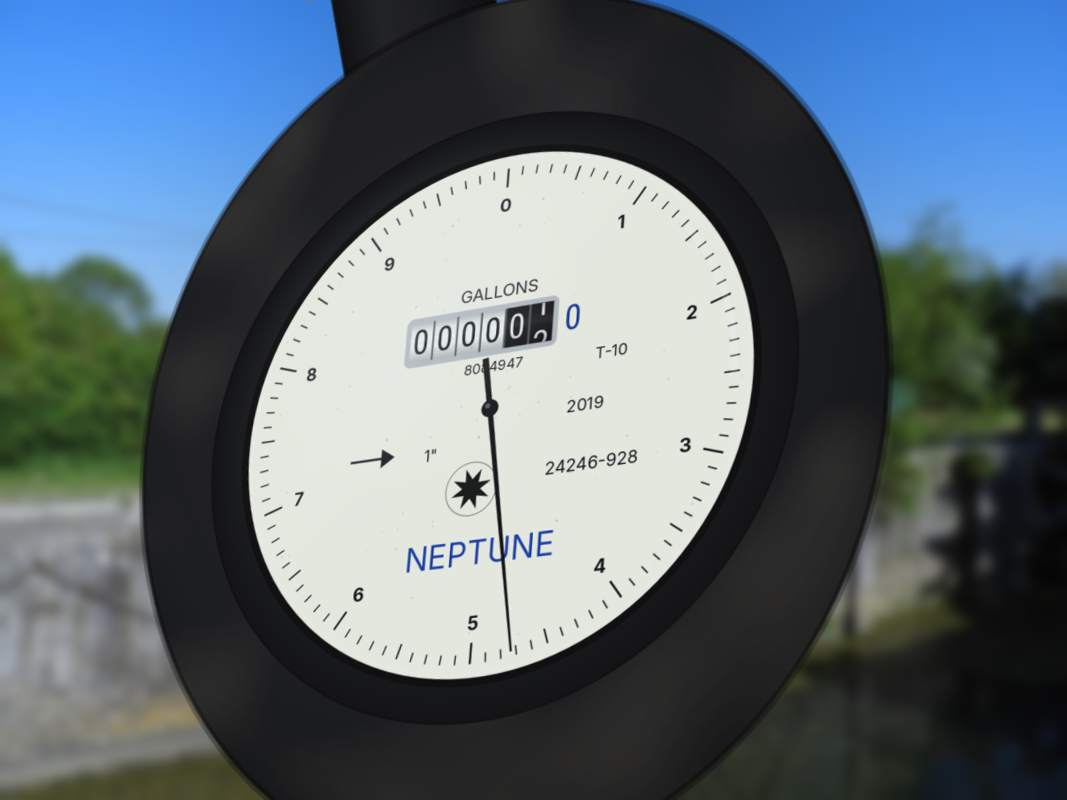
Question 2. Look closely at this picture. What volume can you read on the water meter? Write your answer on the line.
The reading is 14.7 gal
